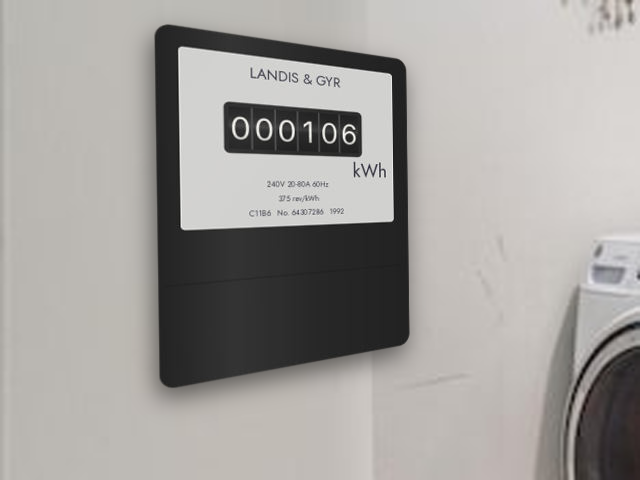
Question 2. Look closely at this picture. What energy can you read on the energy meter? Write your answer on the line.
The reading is 106 kWh
